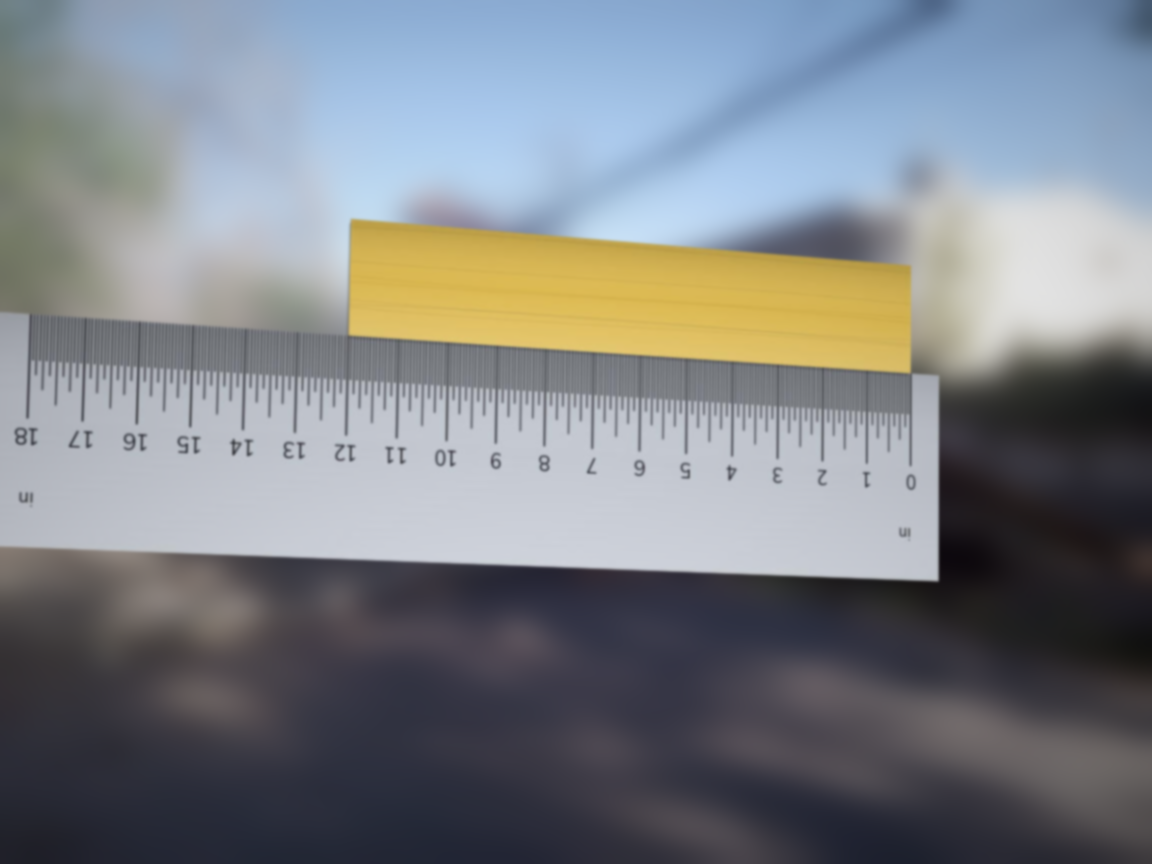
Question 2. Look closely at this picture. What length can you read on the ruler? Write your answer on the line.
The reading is 12 in
